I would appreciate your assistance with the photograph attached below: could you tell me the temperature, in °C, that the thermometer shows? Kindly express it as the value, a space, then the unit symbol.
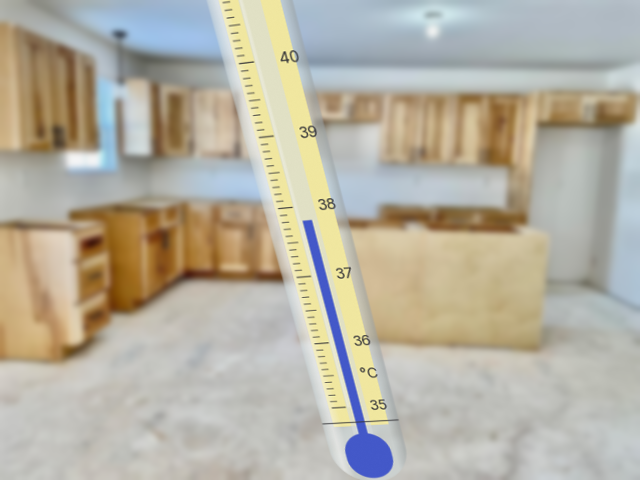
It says 37.8 °C
